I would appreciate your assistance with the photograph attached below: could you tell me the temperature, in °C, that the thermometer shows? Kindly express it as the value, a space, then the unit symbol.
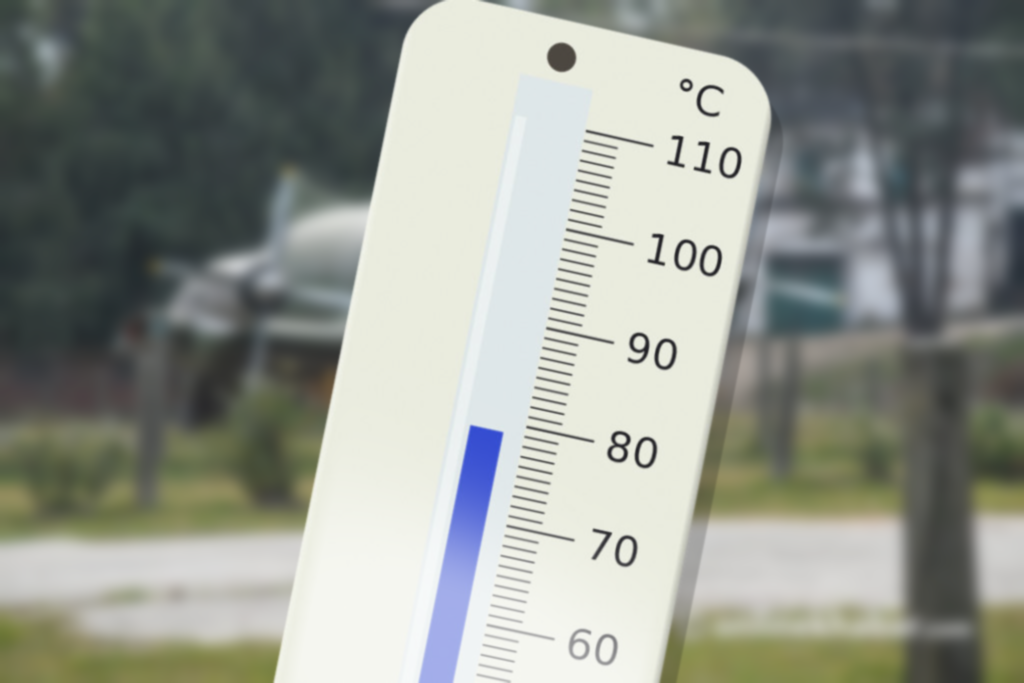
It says 79 °C
